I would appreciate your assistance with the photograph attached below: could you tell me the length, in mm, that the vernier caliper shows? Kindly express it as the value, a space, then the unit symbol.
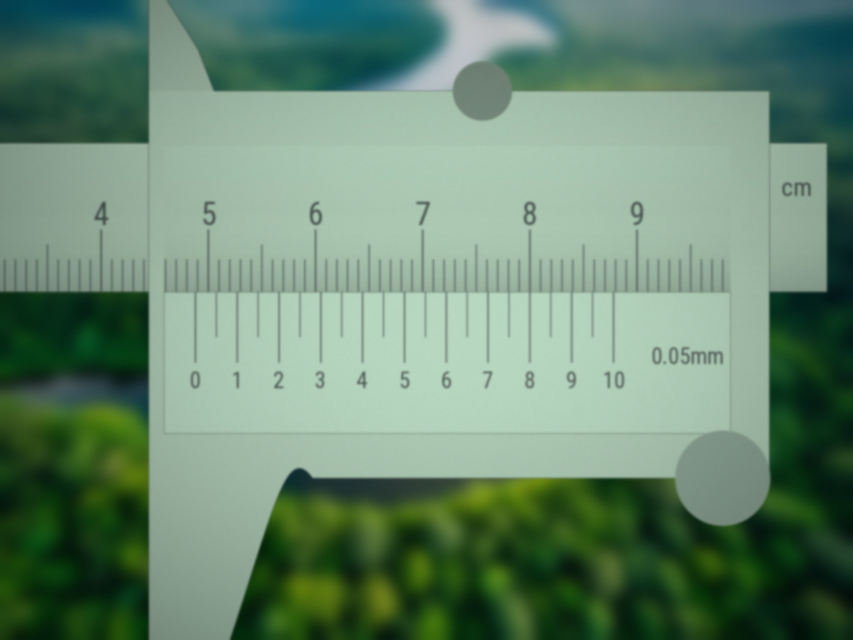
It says 48.8 mm
